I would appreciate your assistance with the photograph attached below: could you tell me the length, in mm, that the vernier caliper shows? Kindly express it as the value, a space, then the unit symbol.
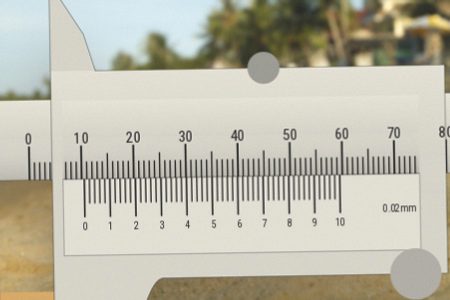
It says 10.5 mm
